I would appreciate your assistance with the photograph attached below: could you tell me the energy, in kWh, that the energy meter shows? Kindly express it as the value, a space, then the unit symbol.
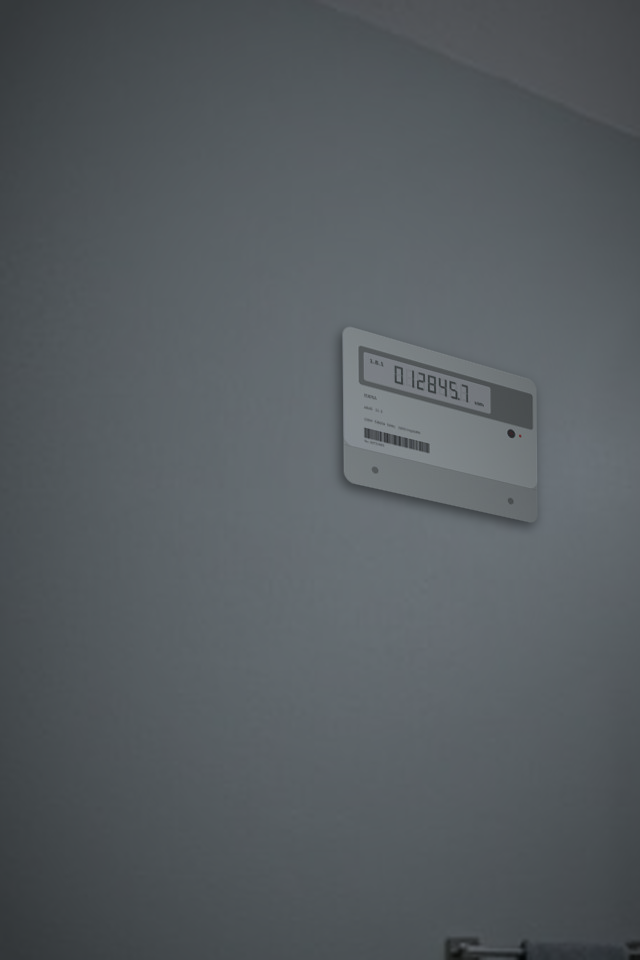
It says 12845.7 kWh
